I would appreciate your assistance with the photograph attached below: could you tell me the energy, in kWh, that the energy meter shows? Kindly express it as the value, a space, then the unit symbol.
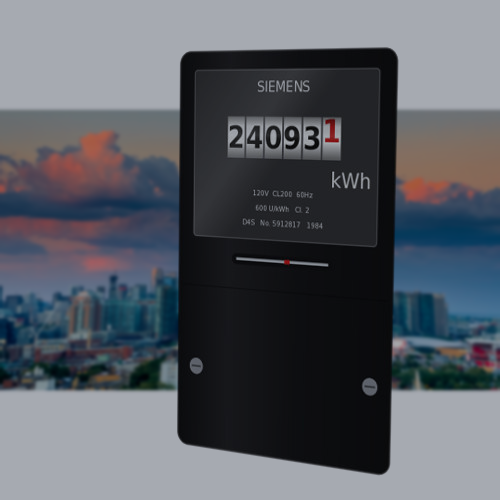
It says 24093.1 kWh
